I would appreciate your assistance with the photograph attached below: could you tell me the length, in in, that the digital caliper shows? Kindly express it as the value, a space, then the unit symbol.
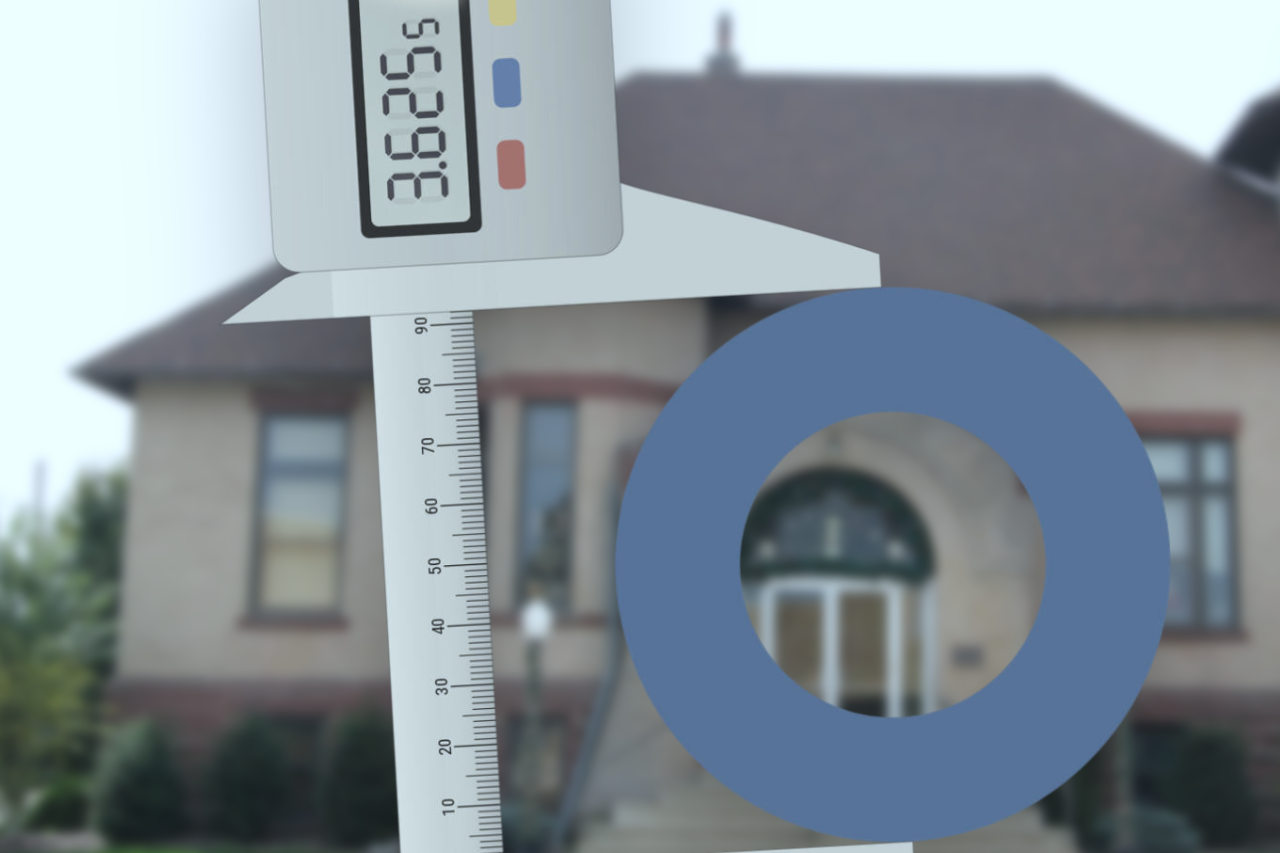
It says 3.6255 in
